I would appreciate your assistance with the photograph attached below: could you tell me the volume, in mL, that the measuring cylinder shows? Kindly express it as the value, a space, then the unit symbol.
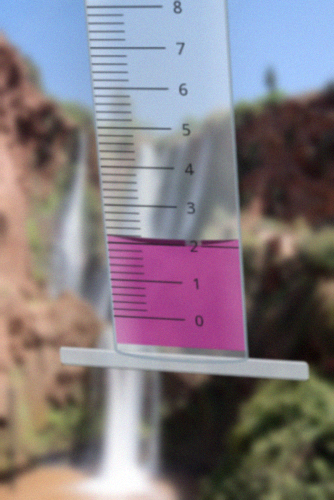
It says 2 mL
